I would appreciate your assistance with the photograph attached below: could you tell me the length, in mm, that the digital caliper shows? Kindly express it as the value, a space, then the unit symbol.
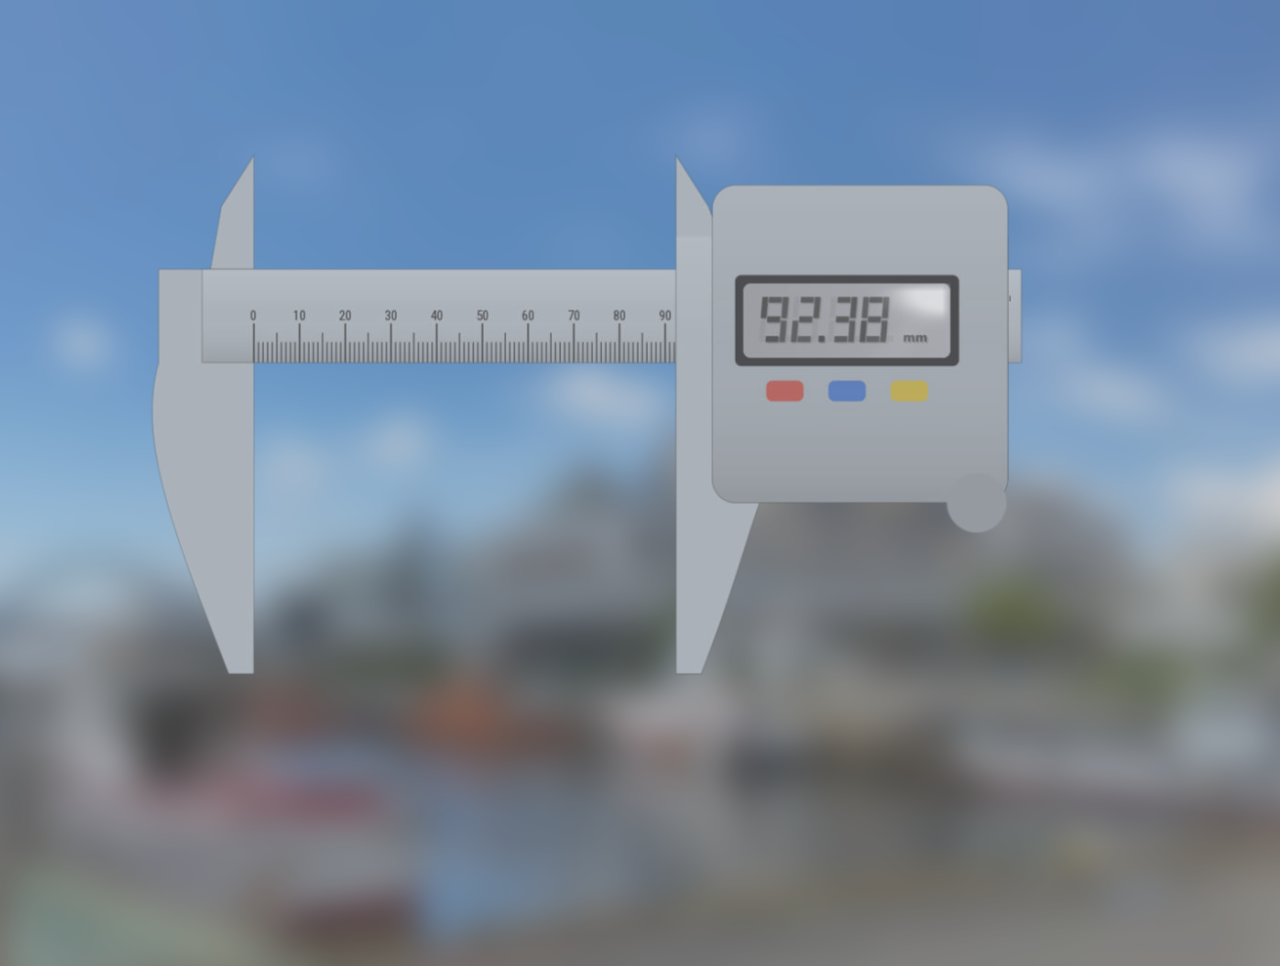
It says 92.38 mm
